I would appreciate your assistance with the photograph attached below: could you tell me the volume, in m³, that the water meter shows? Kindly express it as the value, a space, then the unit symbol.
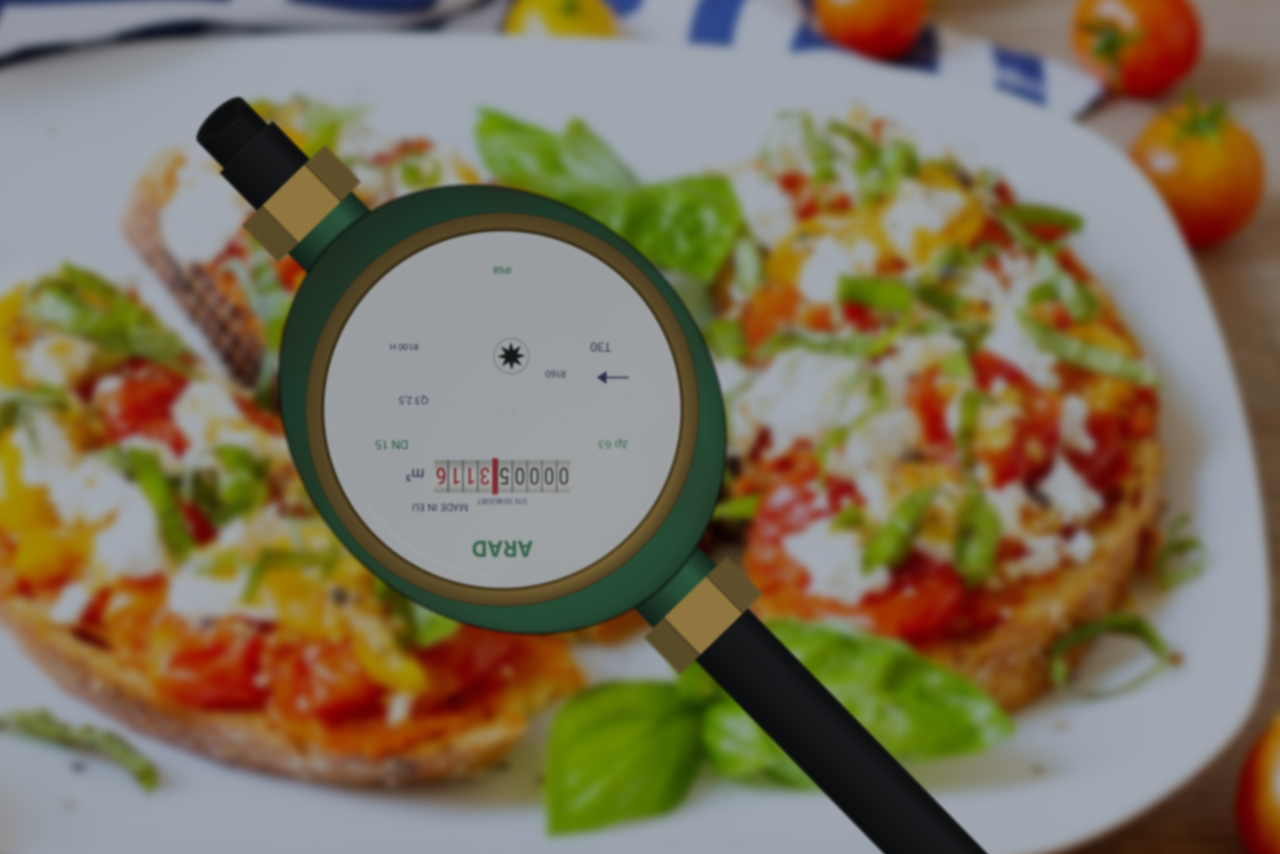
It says 5.3116 m³
